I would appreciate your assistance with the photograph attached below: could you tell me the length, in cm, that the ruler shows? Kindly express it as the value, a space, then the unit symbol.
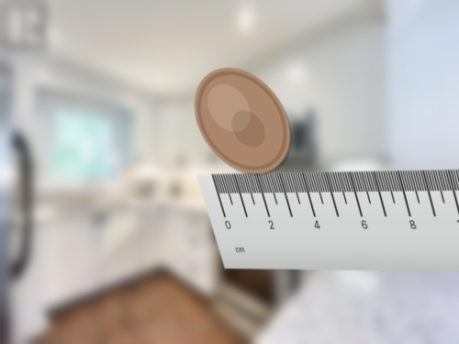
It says 4 cm
